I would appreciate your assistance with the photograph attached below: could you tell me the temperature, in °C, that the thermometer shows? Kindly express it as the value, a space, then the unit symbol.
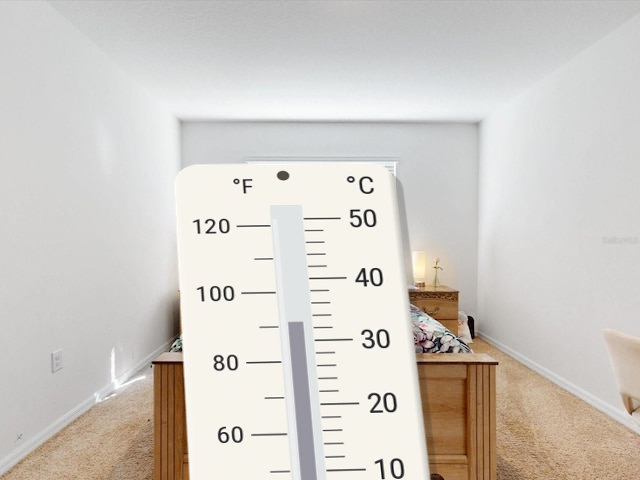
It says 33 °C
